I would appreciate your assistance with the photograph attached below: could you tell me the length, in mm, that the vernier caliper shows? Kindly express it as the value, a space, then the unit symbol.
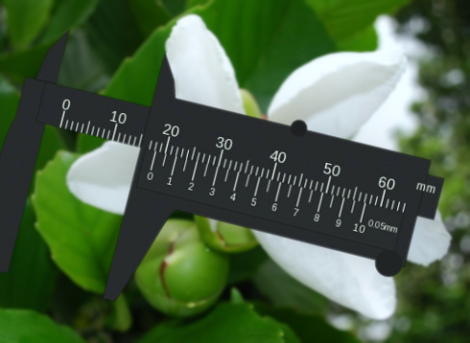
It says 18.2 mm
